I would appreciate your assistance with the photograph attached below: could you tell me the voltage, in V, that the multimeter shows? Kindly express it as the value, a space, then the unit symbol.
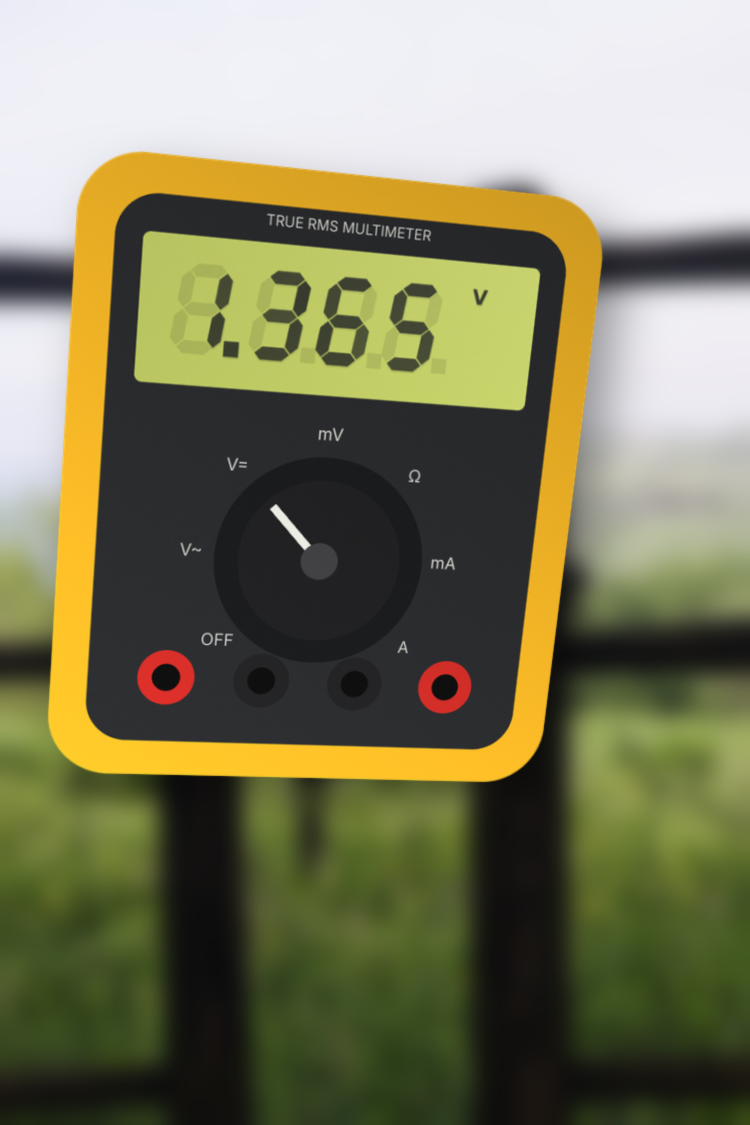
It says 1.365 V
